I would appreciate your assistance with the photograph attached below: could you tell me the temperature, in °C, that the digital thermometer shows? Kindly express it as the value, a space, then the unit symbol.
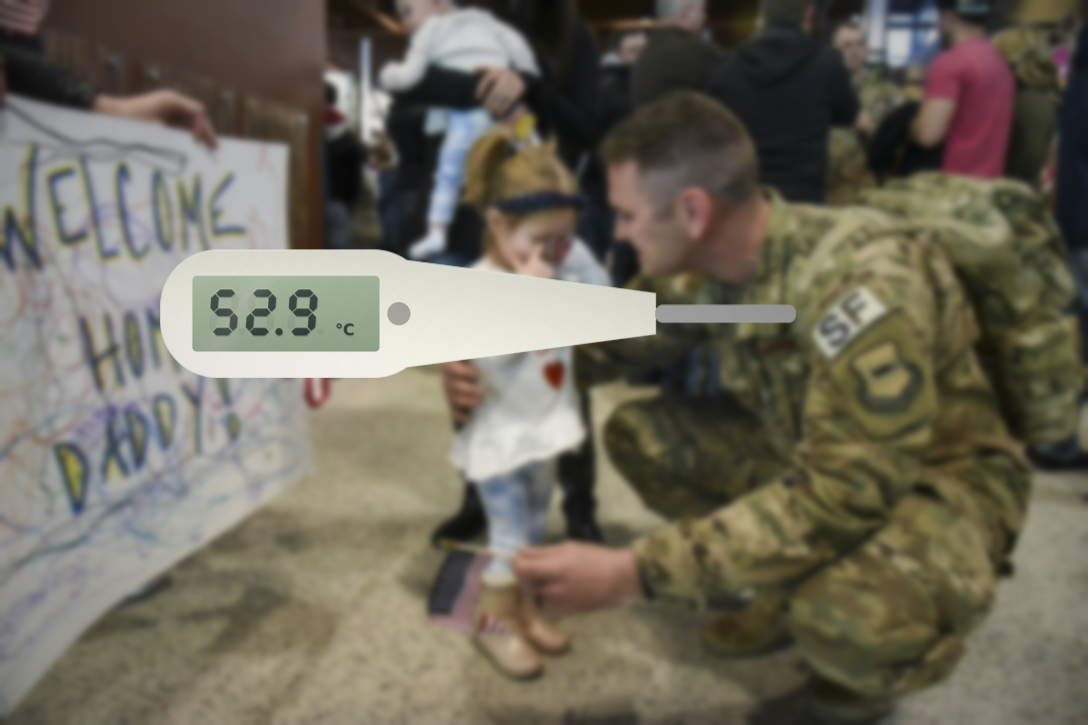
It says 52.9 °C
